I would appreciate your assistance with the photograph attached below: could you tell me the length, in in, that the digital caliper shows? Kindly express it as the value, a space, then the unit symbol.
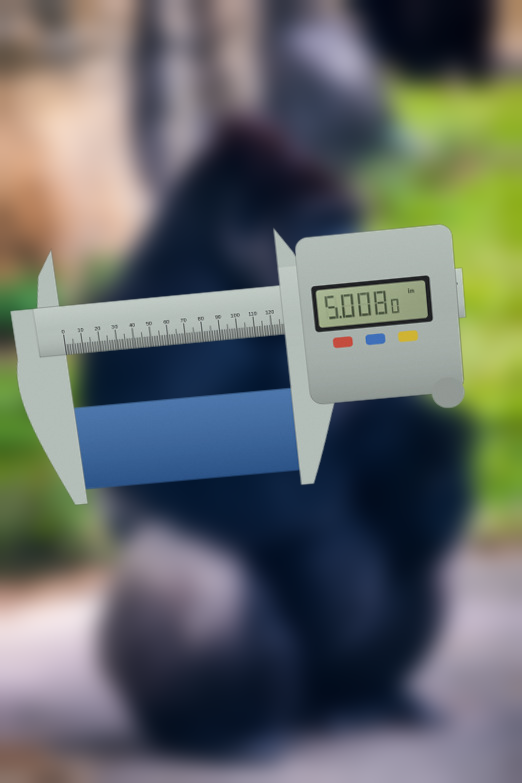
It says 5.0080 in
